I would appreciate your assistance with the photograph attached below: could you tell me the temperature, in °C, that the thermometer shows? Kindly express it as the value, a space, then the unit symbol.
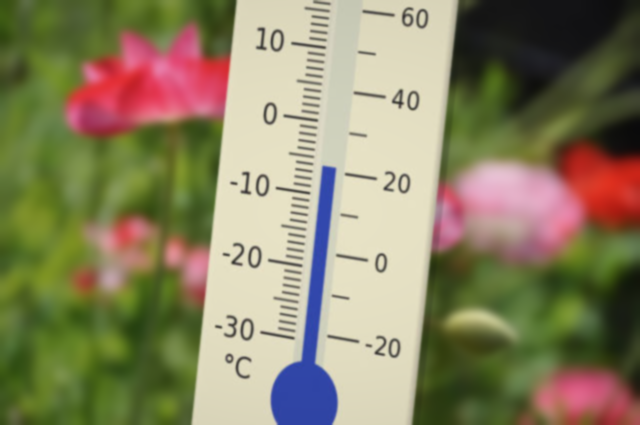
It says -6 °C
